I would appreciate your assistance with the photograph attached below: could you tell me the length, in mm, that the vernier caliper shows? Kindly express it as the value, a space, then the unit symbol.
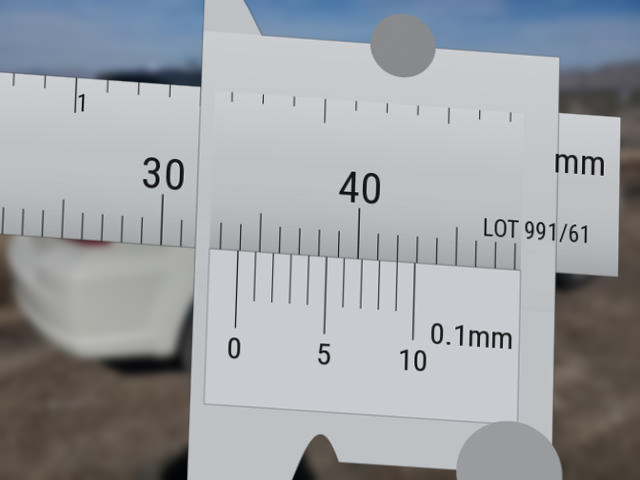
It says 33.9 mm
